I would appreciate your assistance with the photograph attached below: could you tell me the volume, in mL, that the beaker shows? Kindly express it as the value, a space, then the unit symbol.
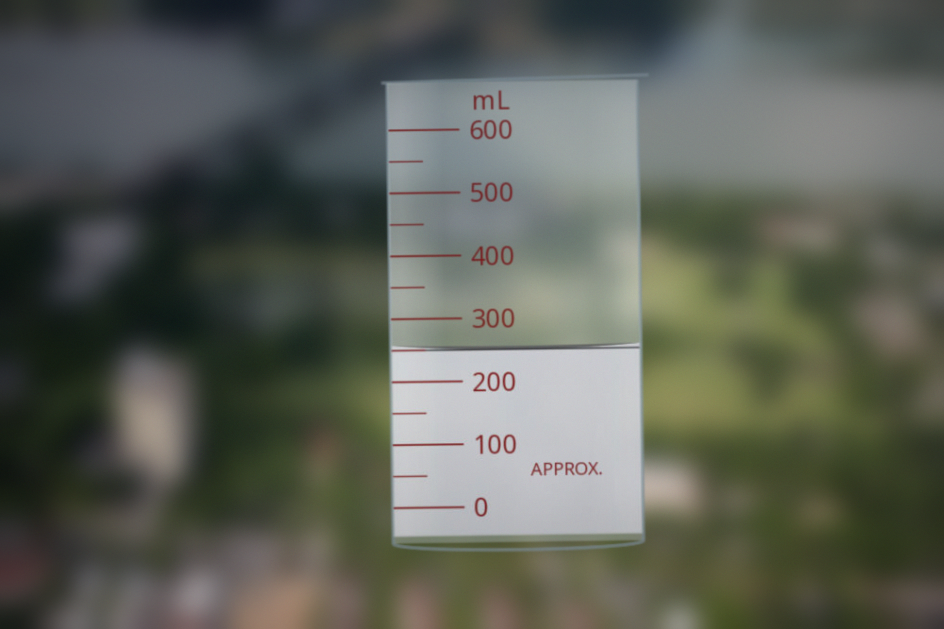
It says 250 mL
